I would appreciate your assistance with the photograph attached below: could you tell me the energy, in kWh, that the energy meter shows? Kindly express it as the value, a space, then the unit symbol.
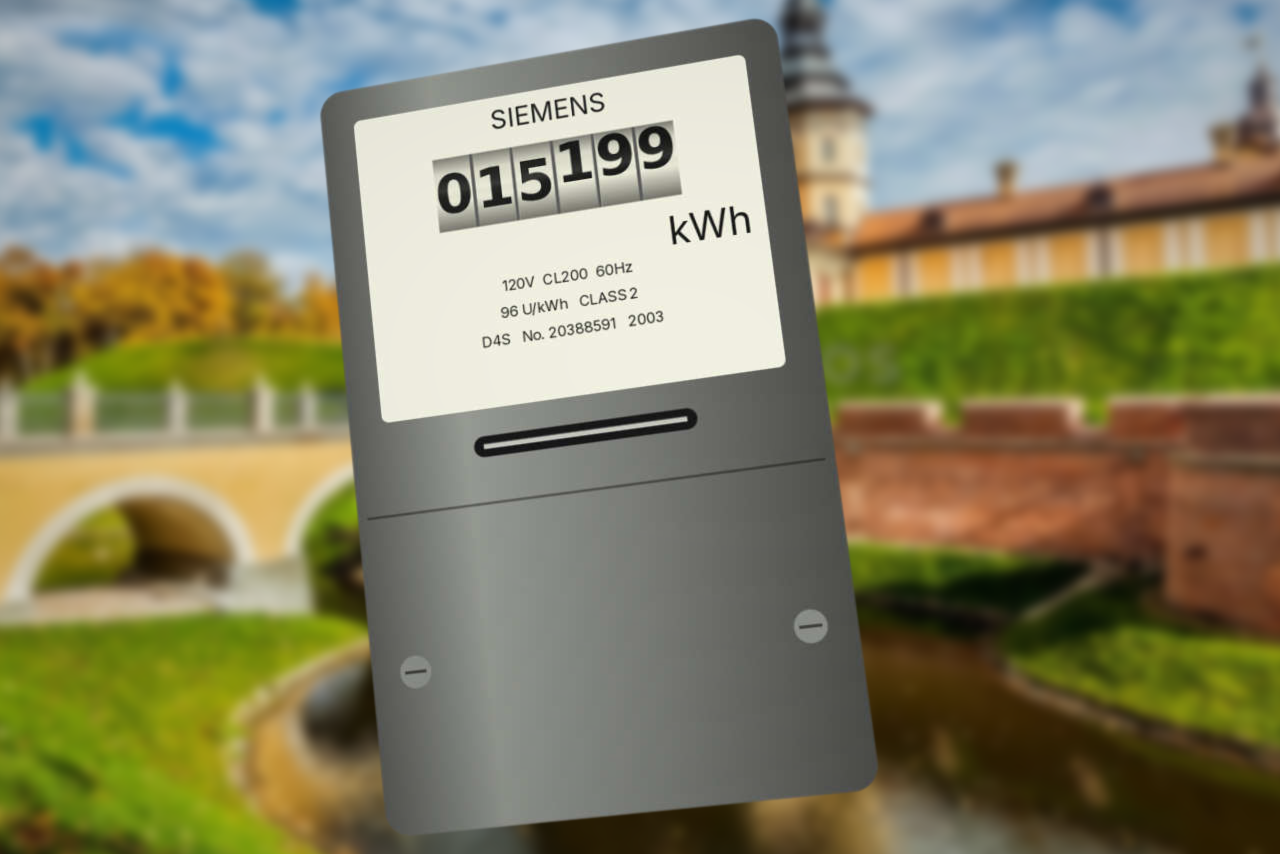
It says 15199 kWh
